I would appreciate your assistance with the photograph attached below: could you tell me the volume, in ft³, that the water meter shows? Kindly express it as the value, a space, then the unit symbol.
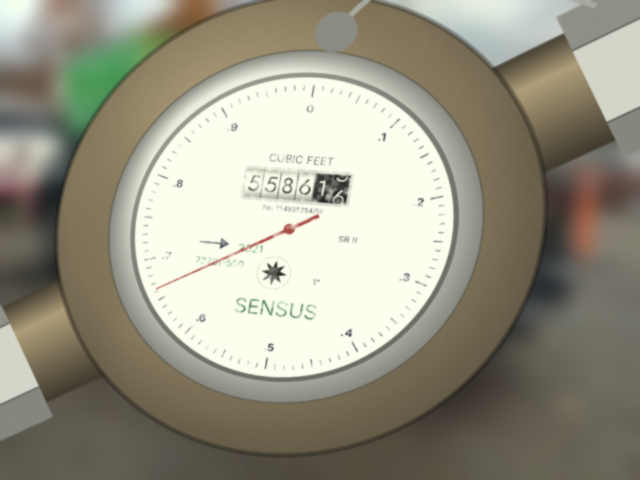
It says 558615.66 ft³
